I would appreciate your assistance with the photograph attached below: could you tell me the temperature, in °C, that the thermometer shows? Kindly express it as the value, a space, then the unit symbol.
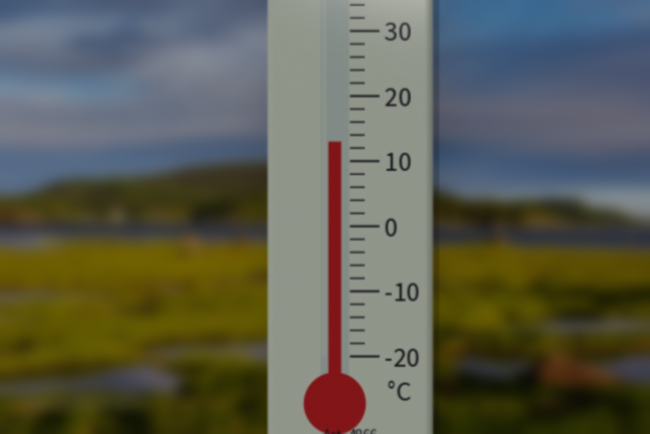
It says 13 °C
